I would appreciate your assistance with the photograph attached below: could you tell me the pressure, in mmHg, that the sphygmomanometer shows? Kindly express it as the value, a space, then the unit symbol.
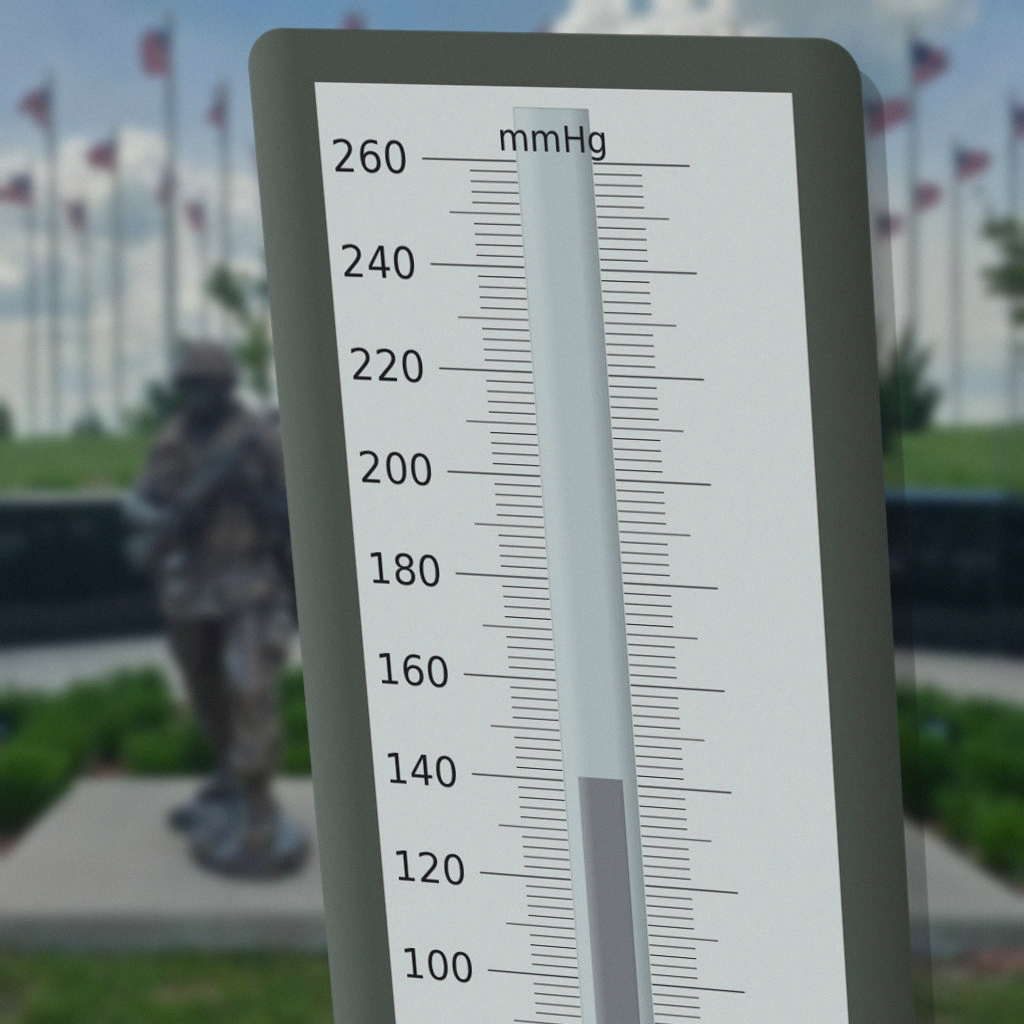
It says 141 mmHg
